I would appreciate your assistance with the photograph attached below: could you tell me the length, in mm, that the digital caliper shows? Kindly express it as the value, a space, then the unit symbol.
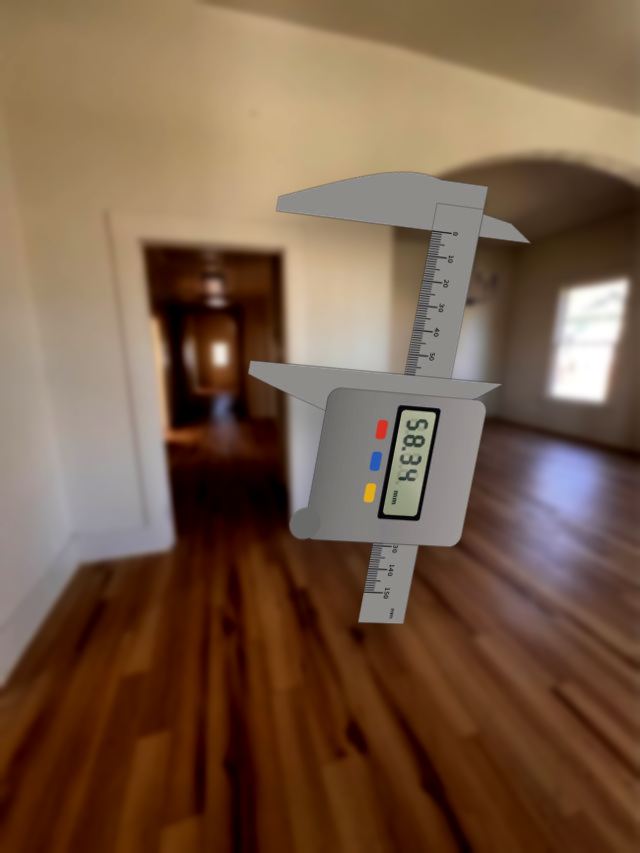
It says 58.34 mm
